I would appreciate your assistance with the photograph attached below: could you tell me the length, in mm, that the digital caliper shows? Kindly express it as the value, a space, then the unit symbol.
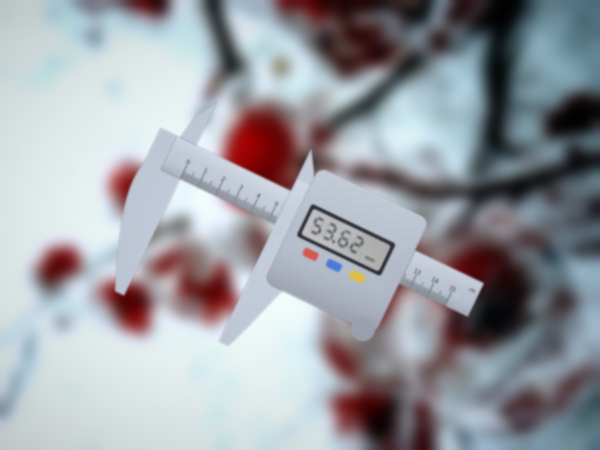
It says 53.62 mm
